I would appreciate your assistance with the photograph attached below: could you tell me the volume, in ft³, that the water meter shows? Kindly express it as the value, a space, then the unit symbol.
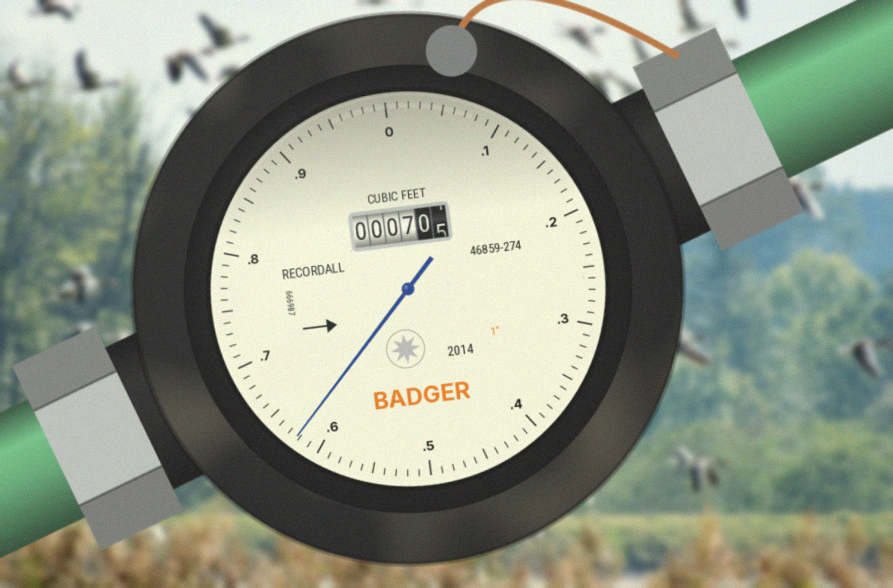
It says 704.62 ft³
